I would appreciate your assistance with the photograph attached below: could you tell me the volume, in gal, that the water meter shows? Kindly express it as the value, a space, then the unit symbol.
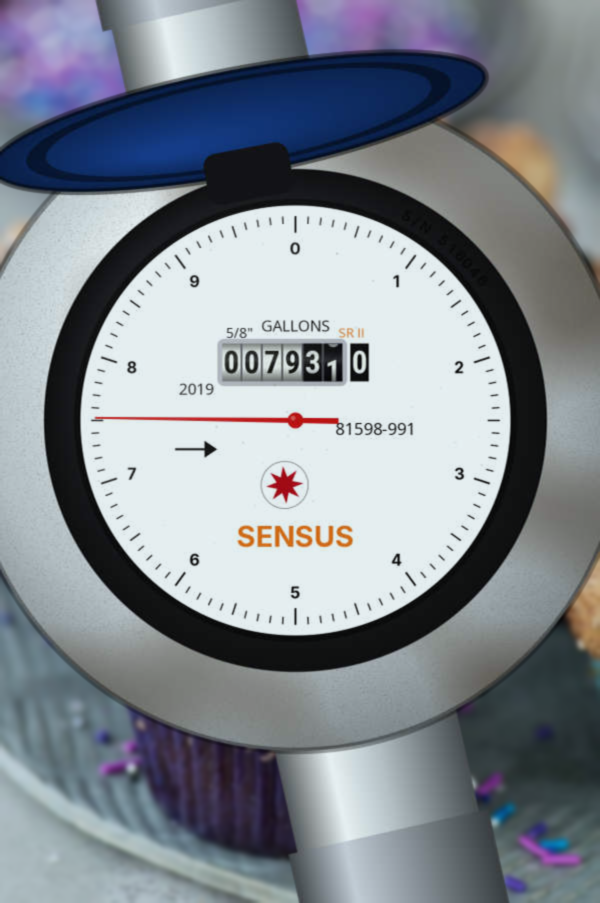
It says 79307.5 gal
